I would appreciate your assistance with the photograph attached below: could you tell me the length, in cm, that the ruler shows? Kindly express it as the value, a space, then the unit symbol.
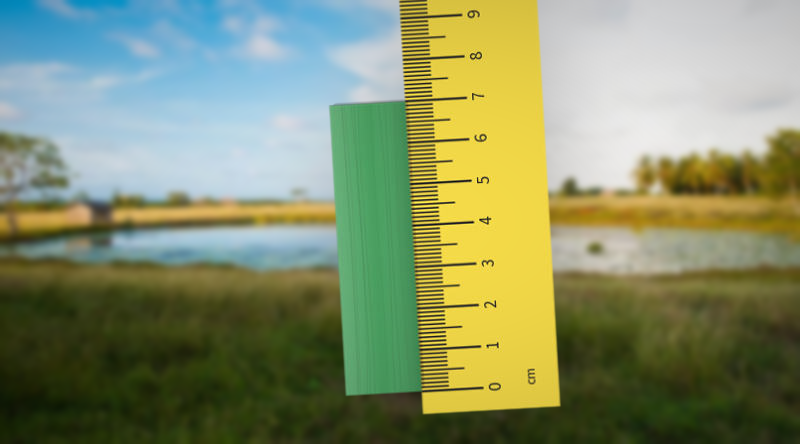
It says 7 cm
